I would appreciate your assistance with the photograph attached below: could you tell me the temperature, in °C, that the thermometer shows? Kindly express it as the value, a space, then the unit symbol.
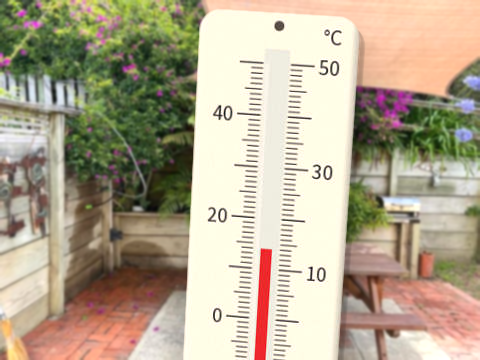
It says 14 °C
